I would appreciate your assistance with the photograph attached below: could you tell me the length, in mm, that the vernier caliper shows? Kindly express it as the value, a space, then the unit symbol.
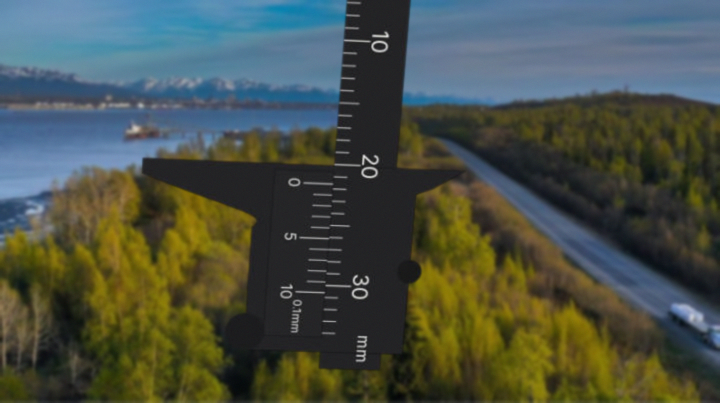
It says 21.6 mm
